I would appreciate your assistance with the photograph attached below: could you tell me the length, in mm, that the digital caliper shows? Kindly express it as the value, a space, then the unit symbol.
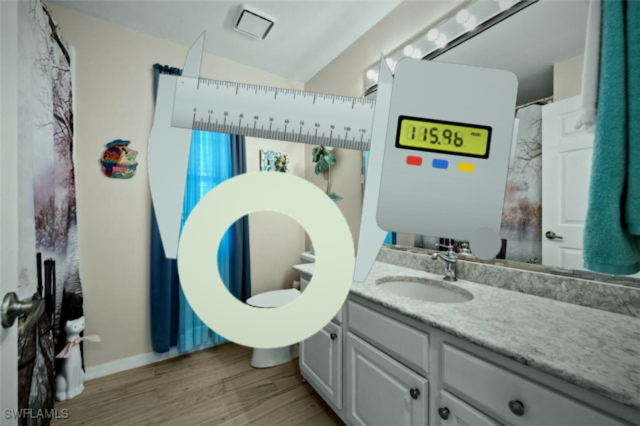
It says 115.96 mm
